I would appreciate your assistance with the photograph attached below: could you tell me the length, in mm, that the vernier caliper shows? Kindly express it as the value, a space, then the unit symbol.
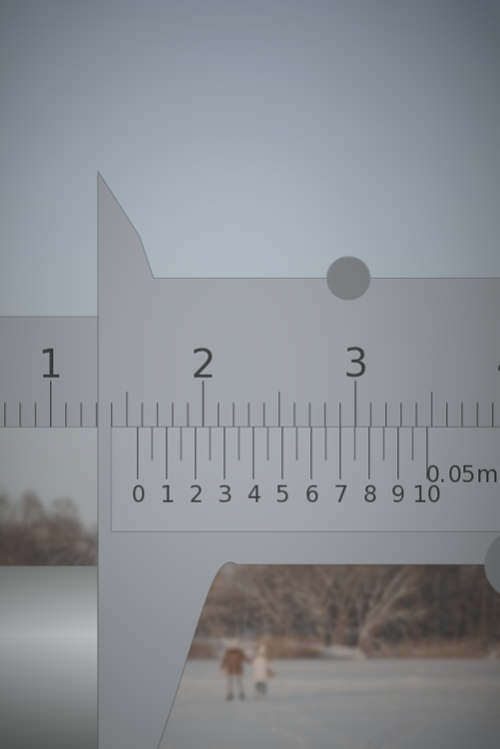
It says 15.7 mm
